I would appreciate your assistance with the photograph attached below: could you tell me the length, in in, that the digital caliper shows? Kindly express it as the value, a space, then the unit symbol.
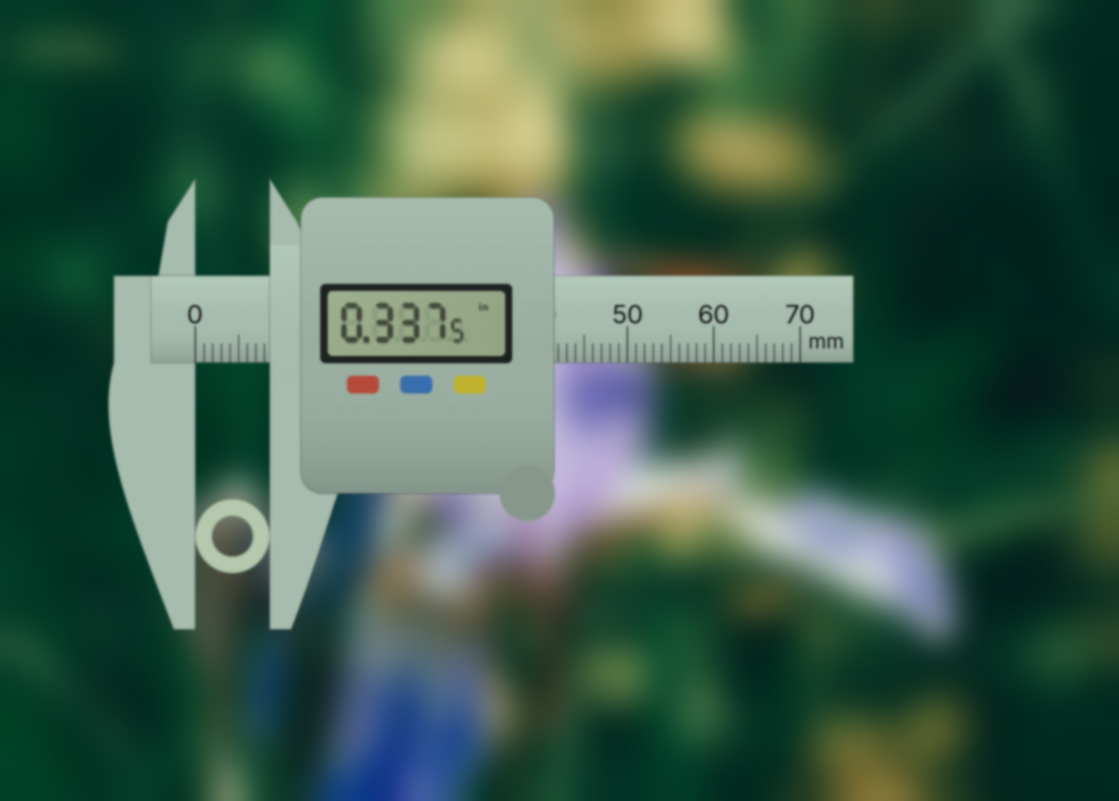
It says 0.3375 in
